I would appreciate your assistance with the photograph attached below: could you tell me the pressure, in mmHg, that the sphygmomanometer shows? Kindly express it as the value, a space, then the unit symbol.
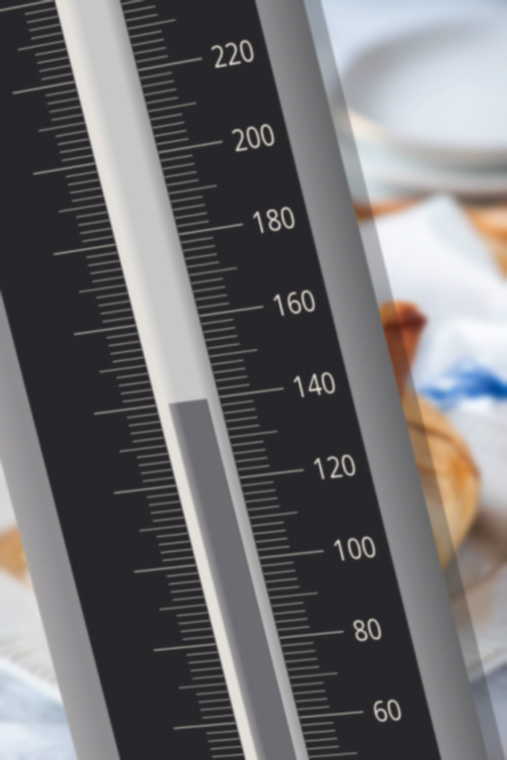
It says 140 mmHg
